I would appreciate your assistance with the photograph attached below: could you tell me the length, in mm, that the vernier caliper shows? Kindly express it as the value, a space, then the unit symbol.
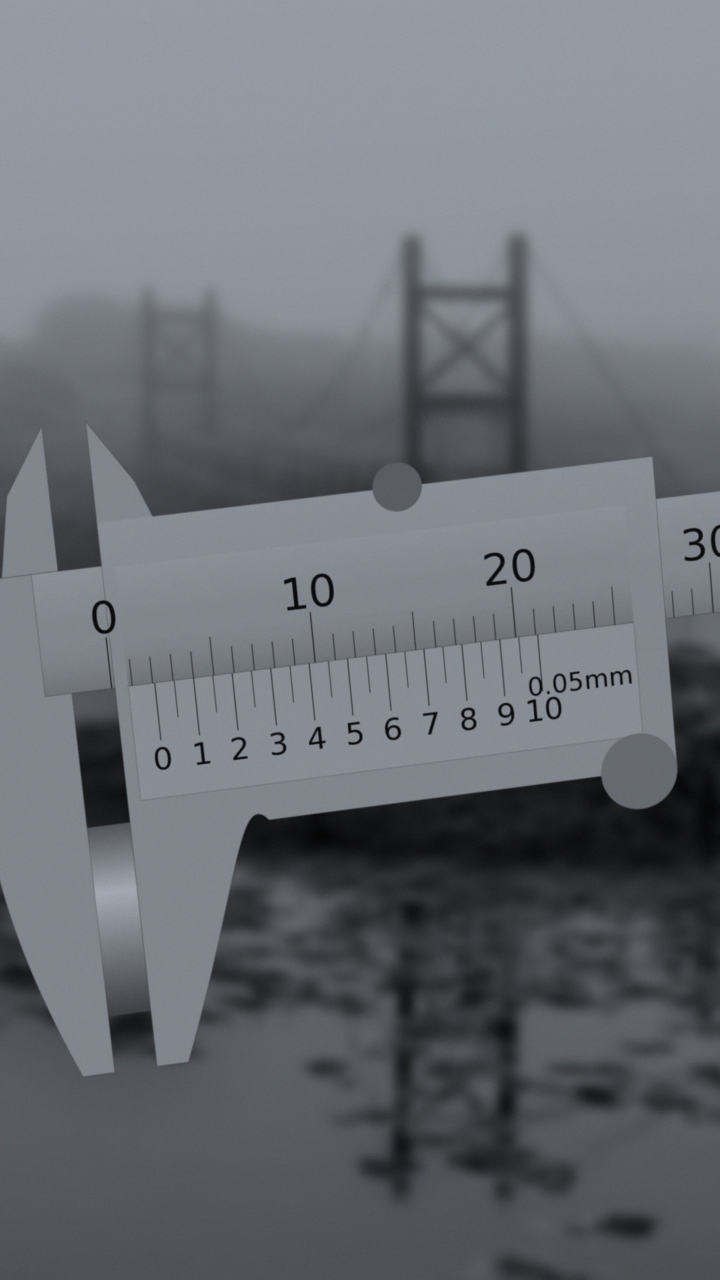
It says 2.1 mm
